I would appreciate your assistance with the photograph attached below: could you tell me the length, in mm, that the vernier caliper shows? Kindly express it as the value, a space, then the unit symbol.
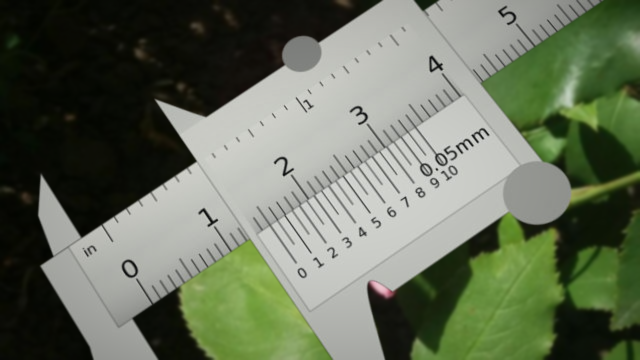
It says 15.0 mm
